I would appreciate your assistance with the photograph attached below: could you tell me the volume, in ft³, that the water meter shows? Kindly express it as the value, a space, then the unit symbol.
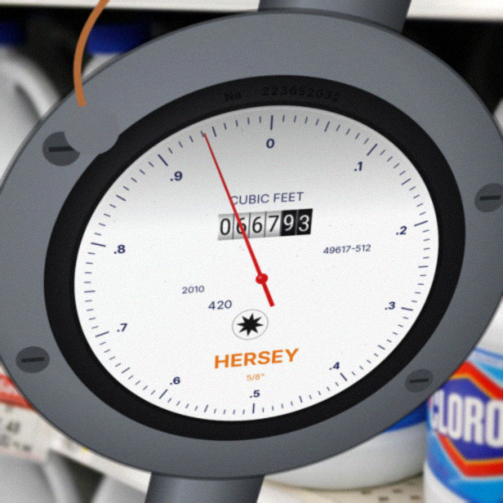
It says 66792.94 ft³
